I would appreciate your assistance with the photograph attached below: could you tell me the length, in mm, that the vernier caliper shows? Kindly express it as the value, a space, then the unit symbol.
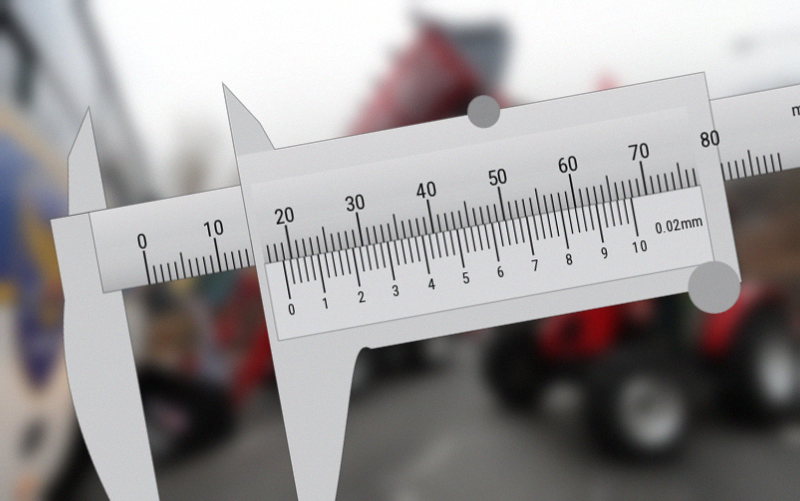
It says 18.8 mm
